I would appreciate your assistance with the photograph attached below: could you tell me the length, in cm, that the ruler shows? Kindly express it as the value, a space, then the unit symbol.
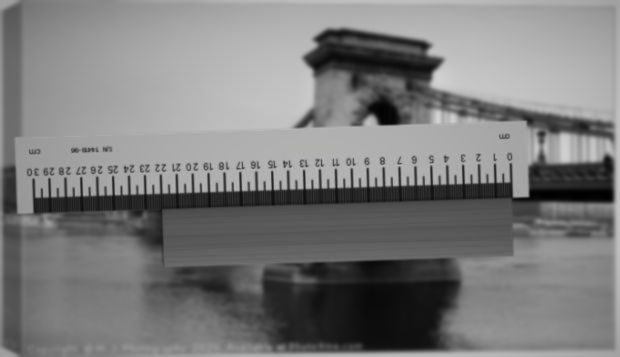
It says 22 cm
